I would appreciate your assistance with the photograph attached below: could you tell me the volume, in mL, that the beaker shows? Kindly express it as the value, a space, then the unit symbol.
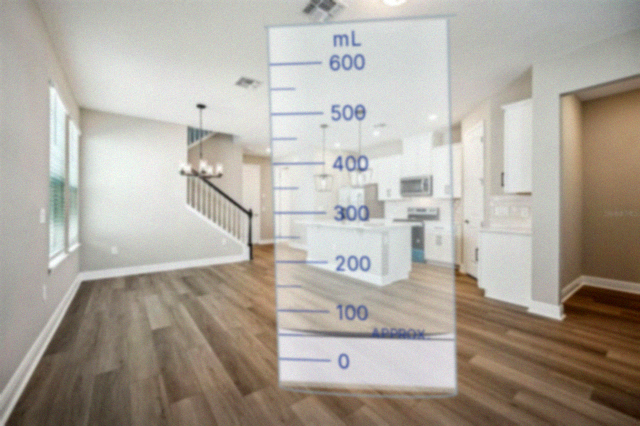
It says 50 mL
